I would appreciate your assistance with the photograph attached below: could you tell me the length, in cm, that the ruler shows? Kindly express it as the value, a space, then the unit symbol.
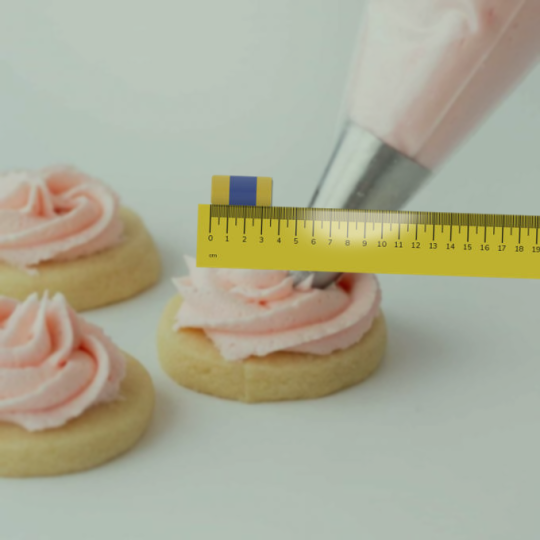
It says 3.5 cm
